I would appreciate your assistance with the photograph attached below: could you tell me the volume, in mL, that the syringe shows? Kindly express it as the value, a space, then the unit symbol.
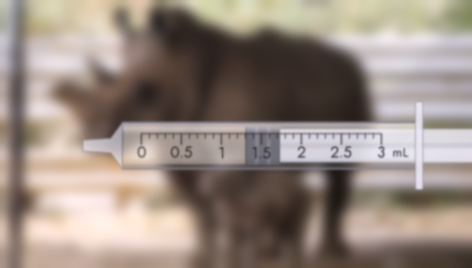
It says 1.3 mL
